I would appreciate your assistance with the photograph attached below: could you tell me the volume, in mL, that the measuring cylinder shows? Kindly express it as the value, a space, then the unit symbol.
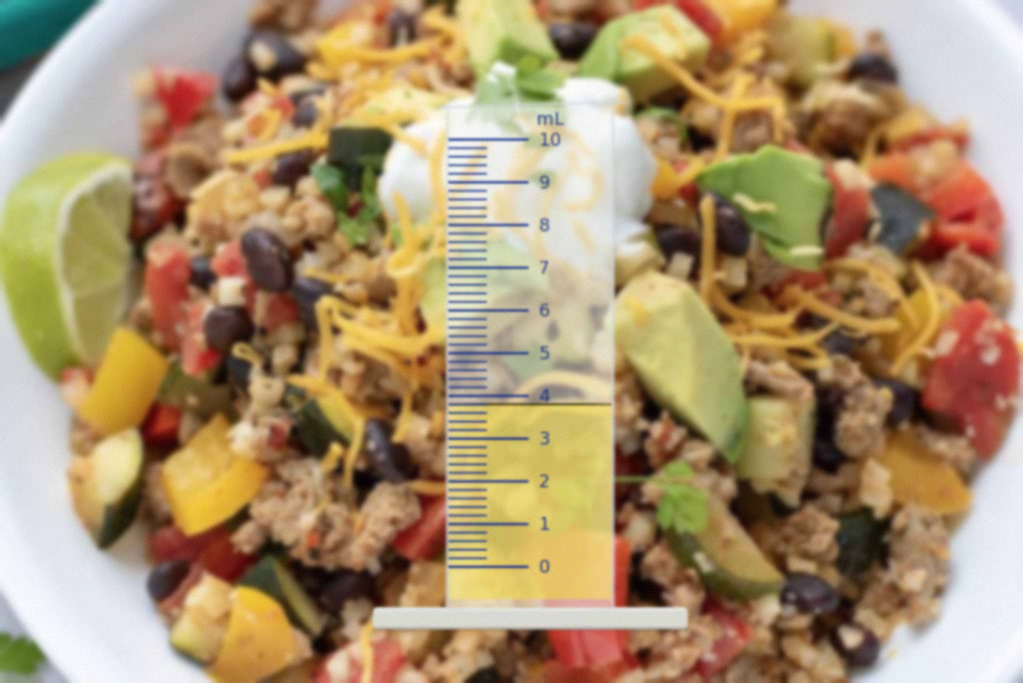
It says 3.8 mL
